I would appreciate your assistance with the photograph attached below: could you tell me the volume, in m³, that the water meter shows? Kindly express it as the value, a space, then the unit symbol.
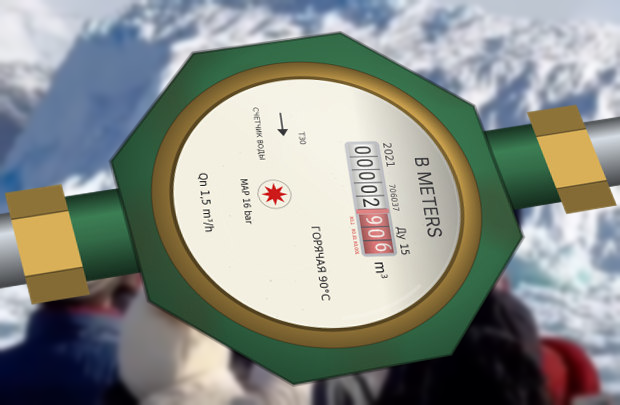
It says 2.906 m³
